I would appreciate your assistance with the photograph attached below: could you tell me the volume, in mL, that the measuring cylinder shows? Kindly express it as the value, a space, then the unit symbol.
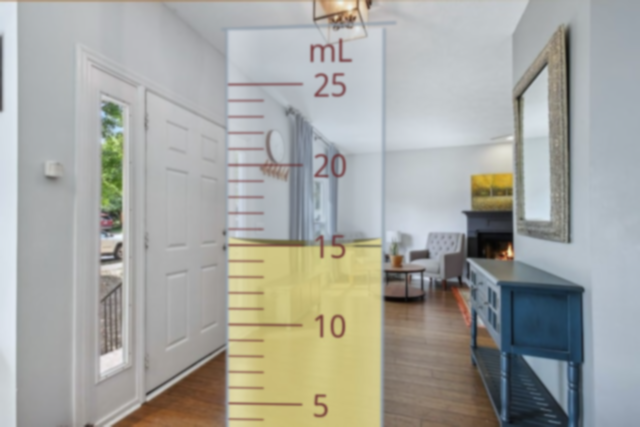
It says 15 mL
